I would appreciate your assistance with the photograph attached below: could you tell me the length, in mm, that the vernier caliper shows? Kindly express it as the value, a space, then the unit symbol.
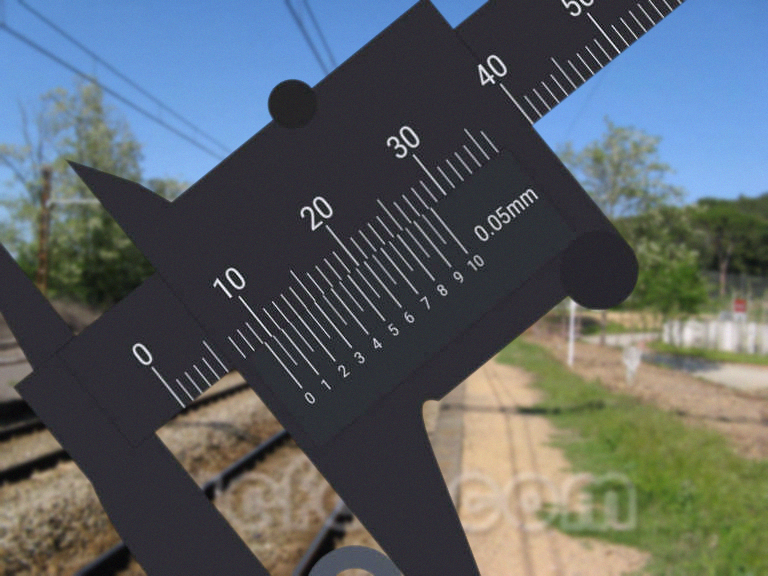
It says 9.2 mm
